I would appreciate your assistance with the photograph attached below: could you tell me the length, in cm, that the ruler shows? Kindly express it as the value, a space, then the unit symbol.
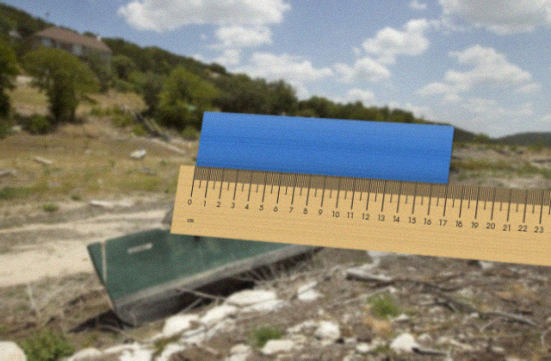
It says 17 cm
